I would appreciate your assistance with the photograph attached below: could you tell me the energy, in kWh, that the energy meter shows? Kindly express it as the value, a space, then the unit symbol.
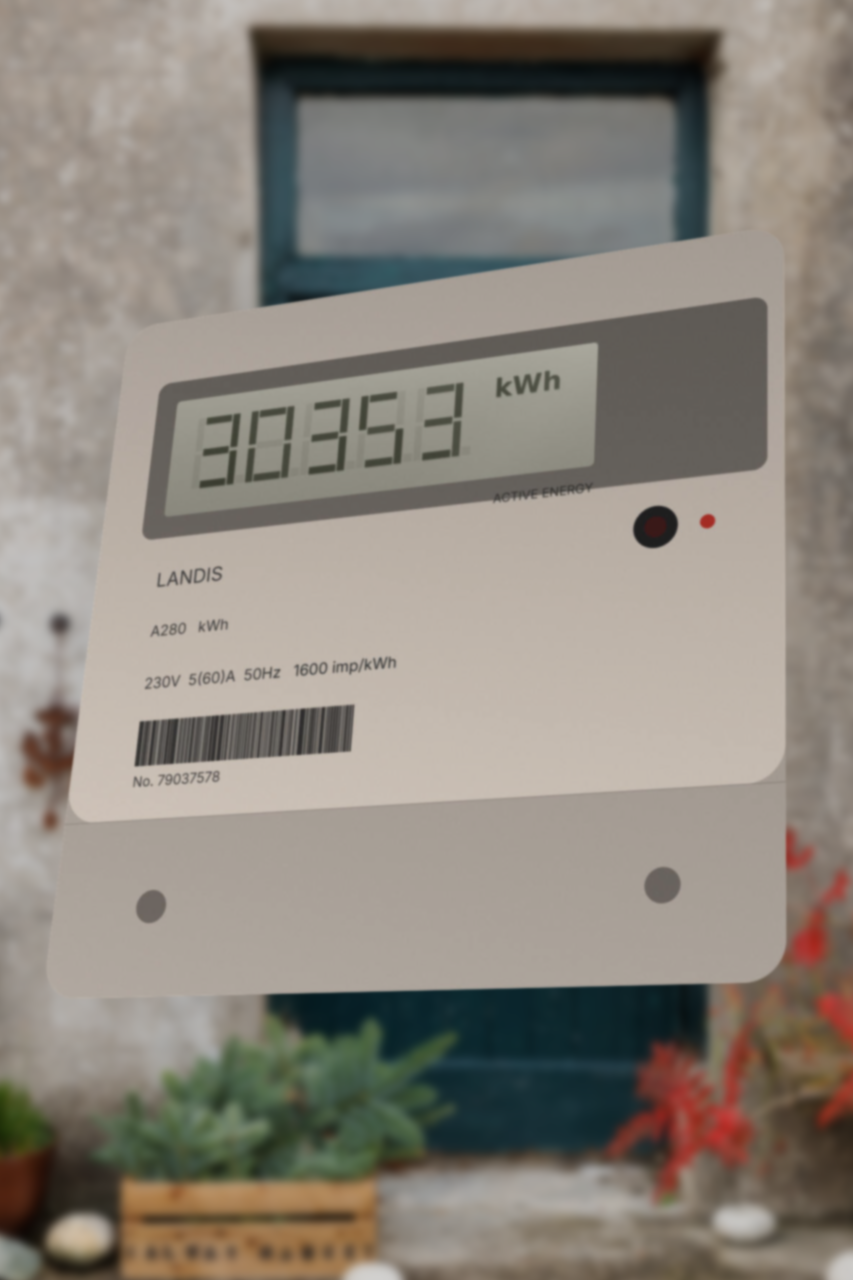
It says 30353 kWh
